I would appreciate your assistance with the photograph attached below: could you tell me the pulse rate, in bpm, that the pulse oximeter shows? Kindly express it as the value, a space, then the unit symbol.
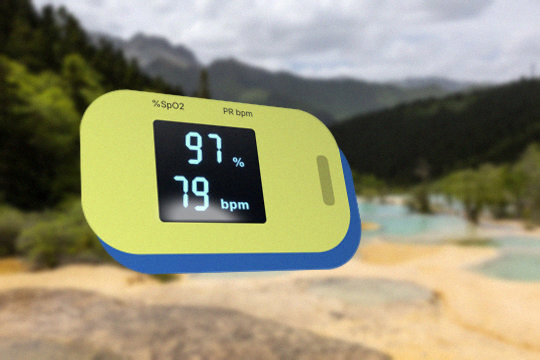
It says 79 bpm
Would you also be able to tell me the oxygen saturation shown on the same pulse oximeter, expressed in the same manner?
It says 97 %
